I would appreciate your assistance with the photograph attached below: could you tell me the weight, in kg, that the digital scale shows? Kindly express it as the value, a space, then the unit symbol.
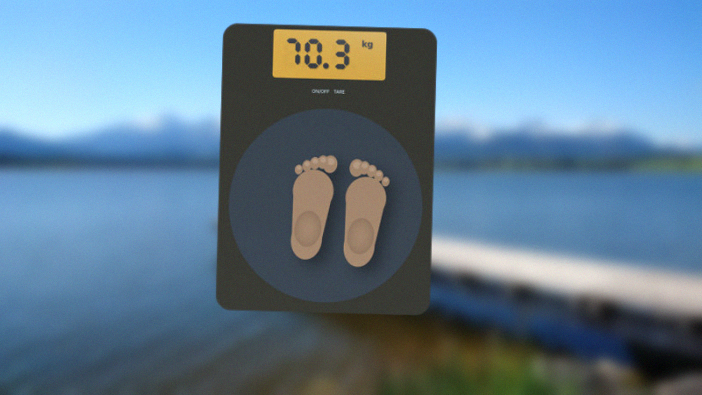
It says 70.3 kg
